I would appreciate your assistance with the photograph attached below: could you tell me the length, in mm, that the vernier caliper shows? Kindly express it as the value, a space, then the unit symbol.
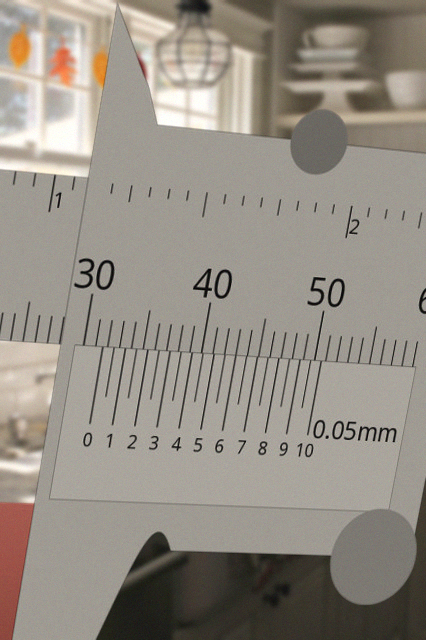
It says 31.6 mm
